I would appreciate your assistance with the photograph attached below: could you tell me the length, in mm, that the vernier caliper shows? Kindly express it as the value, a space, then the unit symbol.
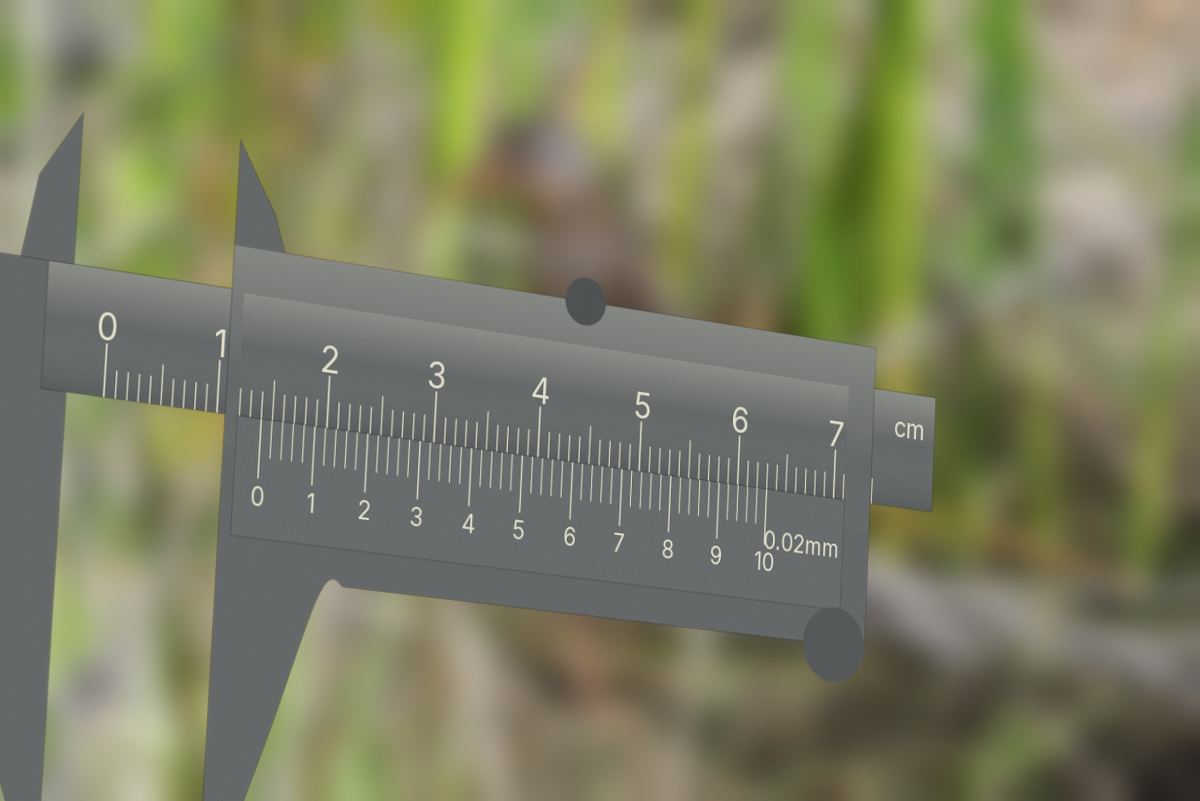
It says 14.0 mm
